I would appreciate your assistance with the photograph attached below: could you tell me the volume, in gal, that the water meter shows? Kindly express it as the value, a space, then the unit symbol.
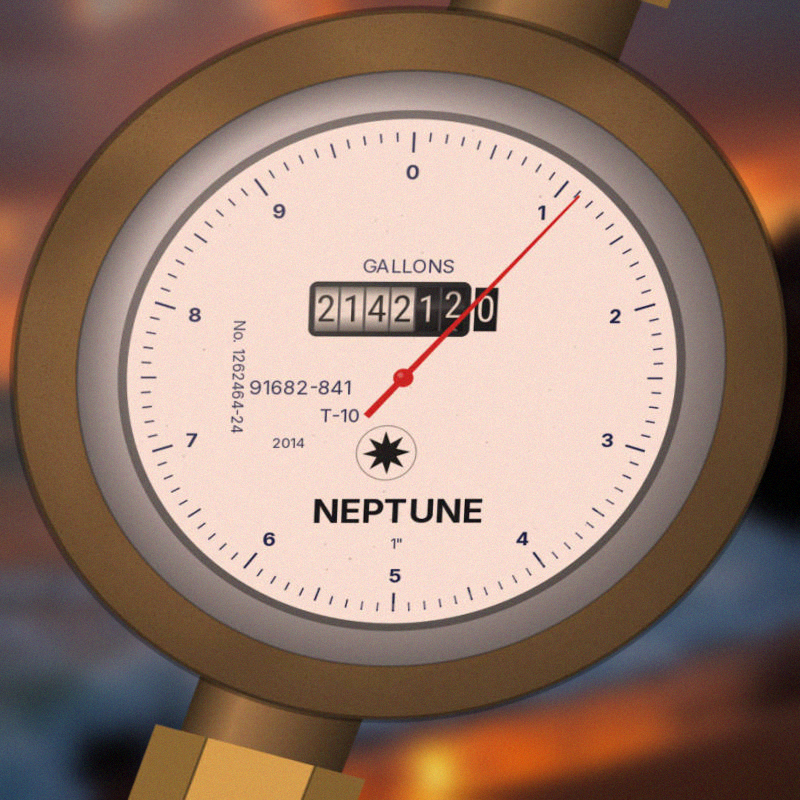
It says 2142121.1 gal
